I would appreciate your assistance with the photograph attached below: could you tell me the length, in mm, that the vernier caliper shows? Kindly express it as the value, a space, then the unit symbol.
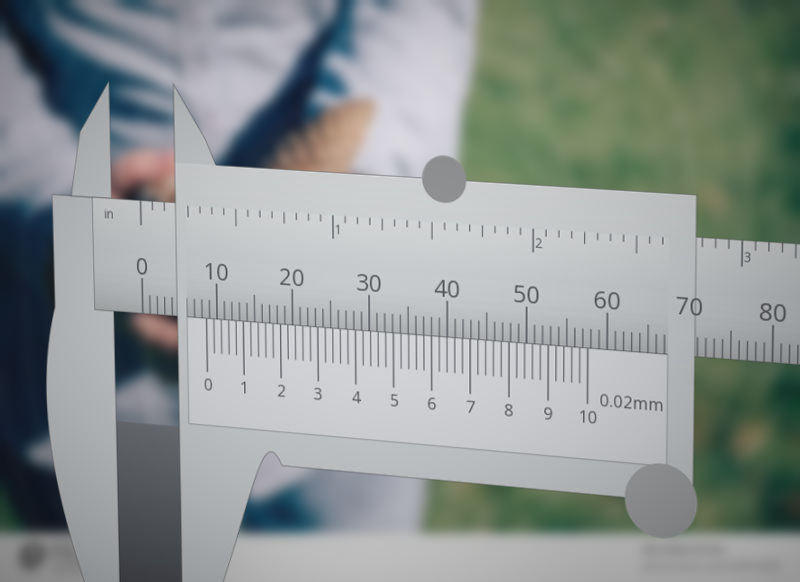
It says 8.6 mm
